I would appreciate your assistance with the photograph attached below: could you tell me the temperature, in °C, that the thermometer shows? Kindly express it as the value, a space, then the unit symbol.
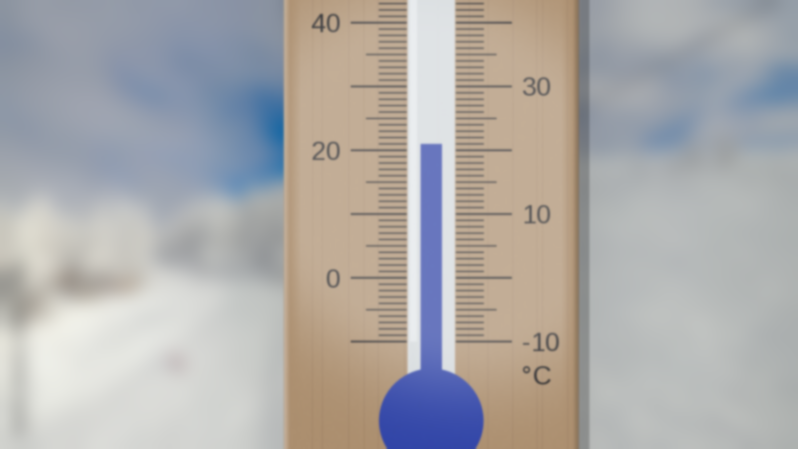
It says 21 °C
